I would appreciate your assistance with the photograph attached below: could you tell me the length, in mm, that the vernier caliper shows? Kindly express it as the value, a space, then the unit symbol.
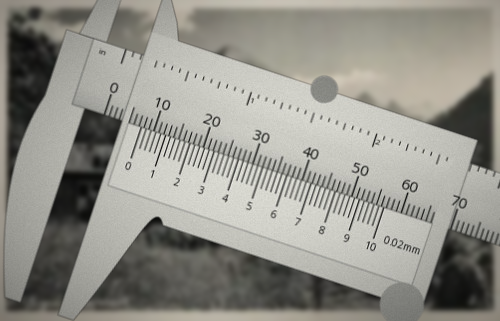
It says 7.5 mm
